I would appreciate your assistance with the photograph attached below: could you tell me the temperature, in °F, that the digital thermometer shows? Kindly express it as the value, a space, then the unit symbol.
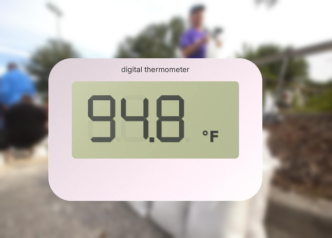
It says 94.8 °F
